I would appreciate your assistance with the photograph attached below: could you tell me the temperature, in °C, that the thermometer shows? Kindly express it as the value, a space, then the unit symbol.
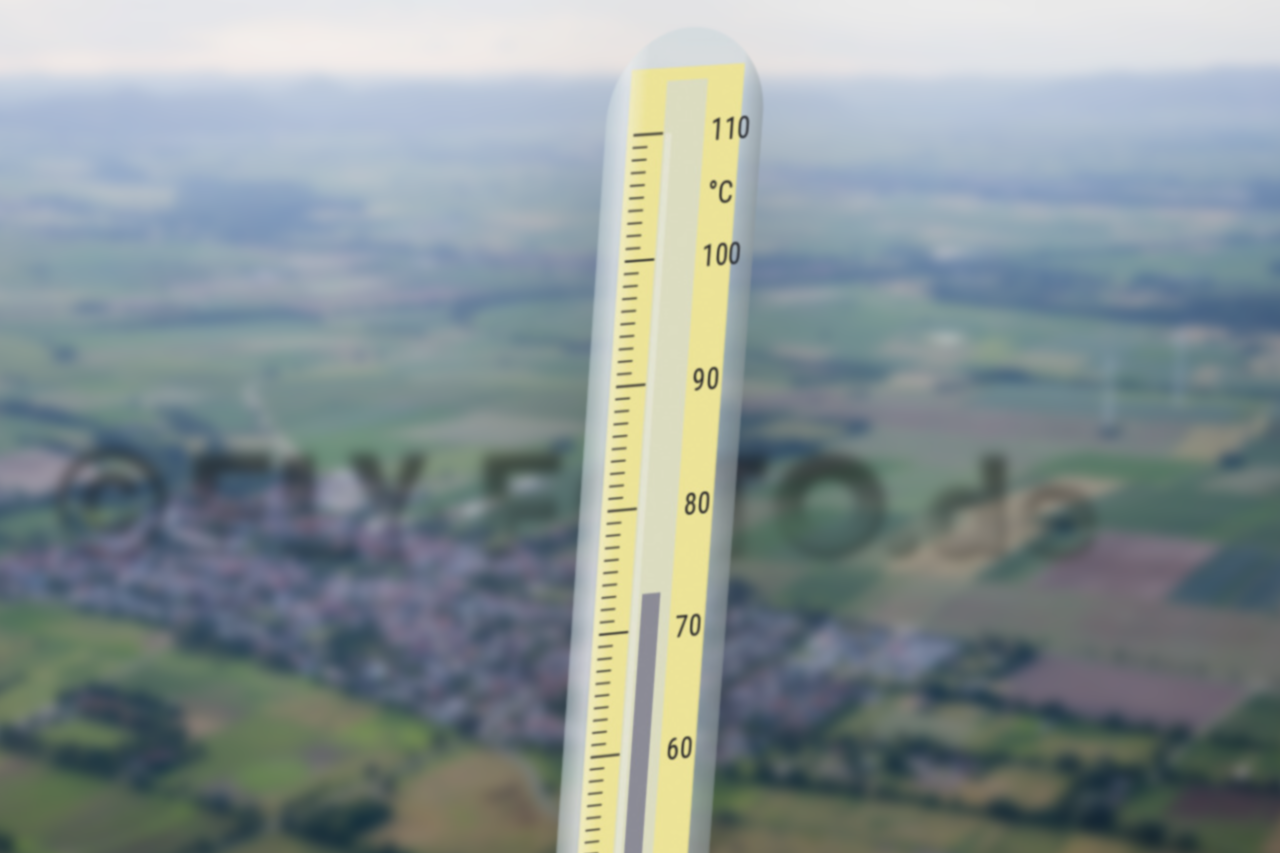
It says 73 °C
